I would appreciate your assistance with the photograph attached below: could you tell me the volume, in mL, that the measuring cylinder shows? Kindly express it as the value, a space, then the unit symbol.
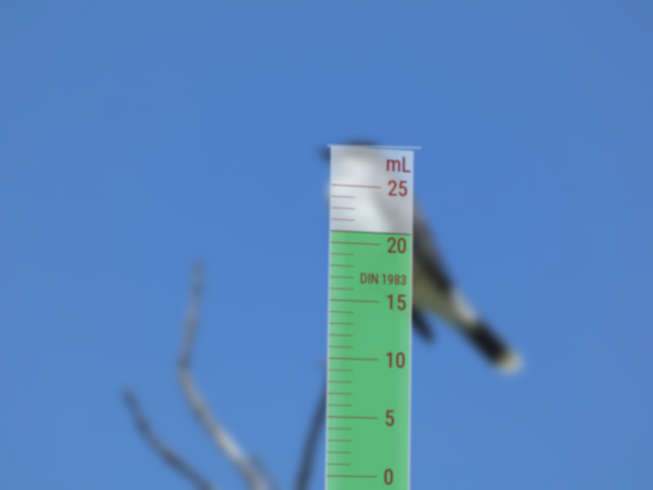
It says 21 mL
